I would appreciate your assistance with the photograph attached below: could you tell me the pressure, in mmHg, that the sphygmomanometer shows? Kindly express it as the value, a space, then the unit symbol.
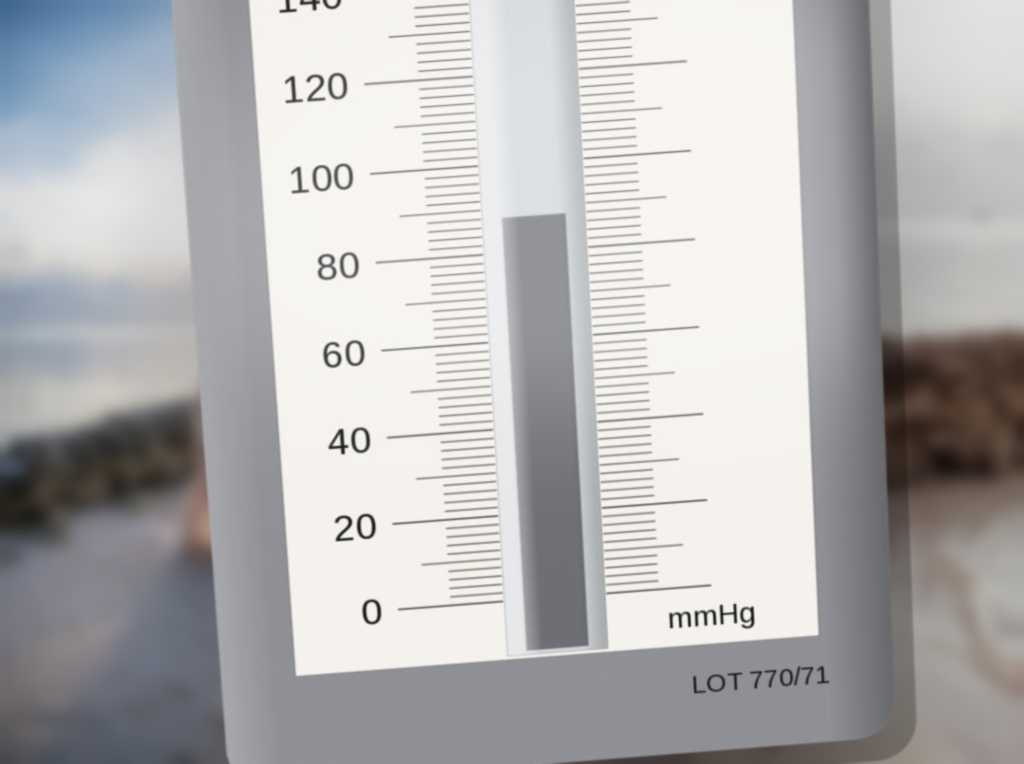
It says 88 mmHg
